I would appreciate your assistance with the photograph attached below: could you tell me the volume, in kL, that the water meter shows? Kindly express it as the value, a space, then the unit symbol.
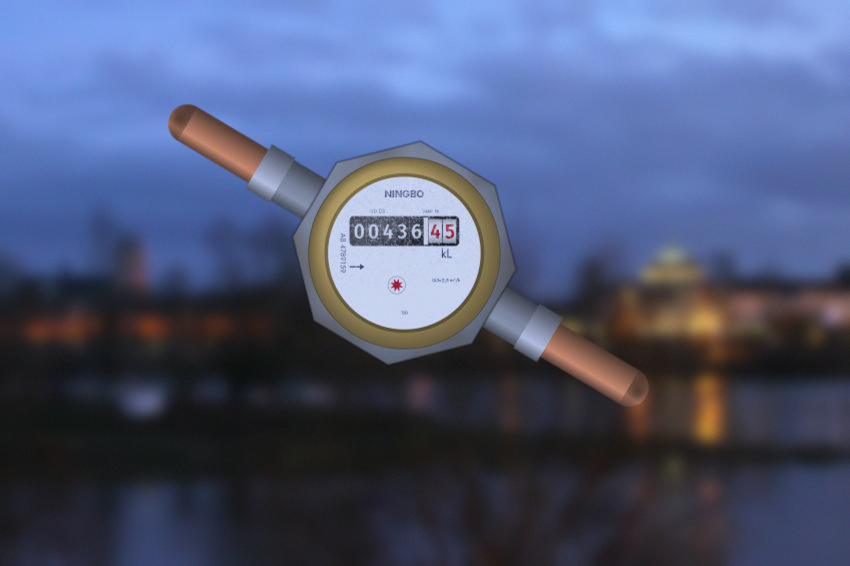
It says 436.45 kL
